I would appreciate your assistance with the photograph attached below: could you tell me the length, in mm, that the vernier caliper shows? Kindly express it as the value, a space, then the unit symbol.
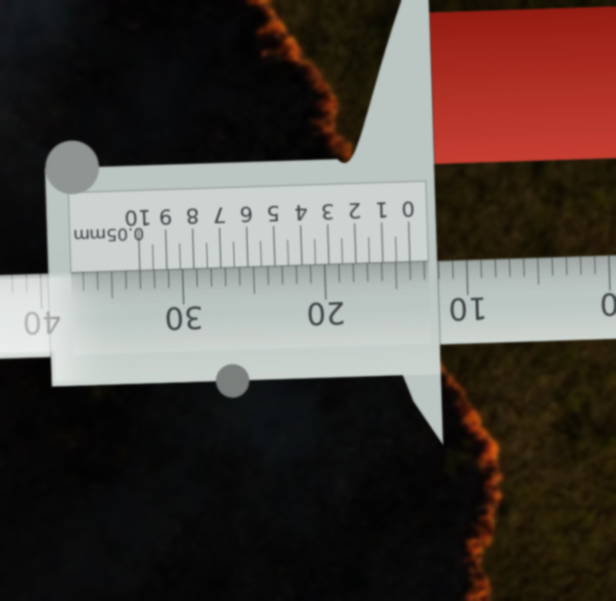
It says 14.0 mm
